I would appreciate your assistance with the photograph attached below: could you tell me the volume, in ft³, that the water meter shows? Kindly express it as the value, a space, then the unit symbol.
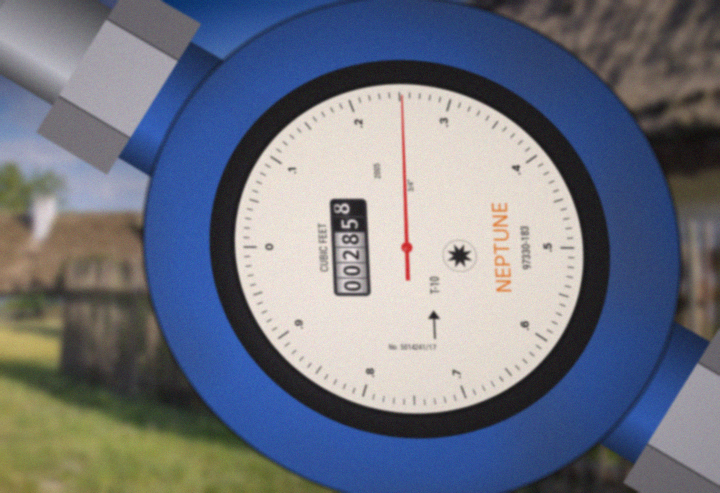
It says 2858.25 ft³
